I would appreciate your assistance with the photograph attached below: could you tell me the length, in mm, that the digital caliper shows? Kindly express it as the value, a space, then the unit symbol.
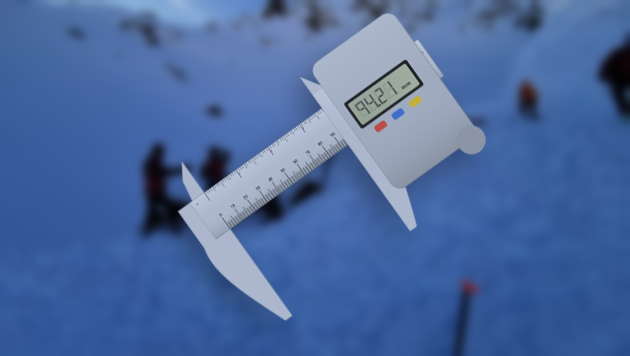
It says 94.21 mm
